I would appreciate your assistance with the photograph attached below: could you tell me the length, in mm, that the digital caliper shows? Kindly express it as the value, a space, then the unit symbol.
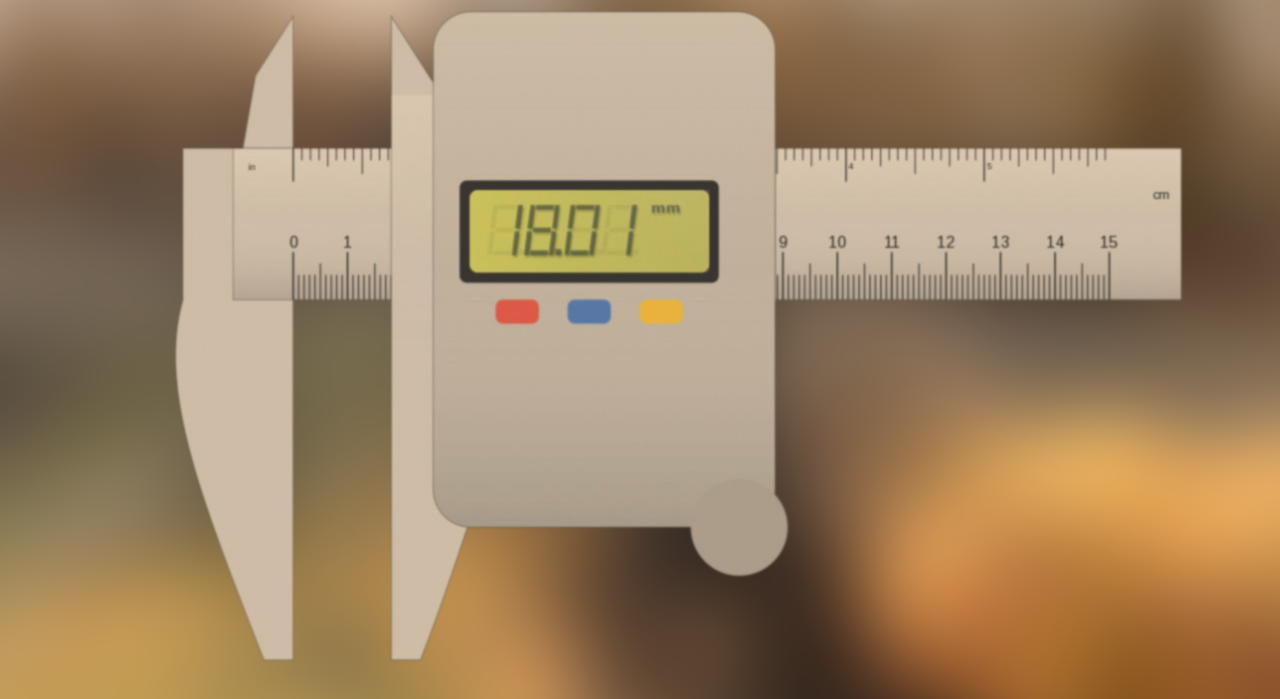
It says 18.01 mm
